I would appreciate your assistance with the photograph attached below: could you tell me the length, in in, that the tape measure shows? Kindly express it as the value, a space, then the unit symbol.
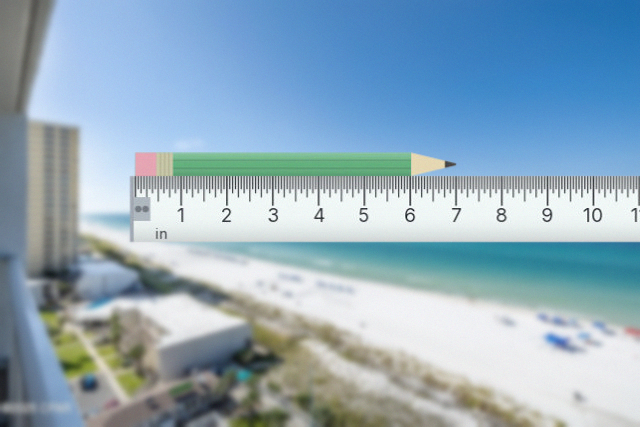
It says 7 in
